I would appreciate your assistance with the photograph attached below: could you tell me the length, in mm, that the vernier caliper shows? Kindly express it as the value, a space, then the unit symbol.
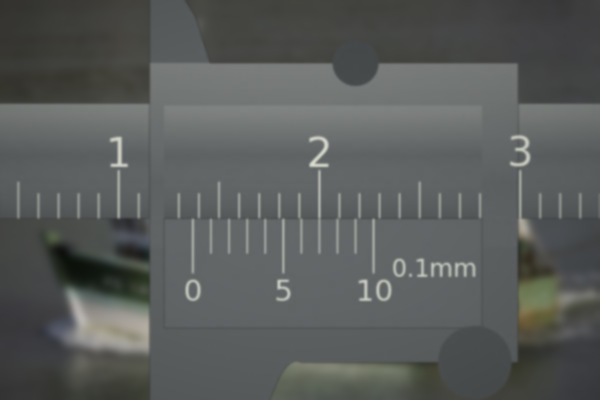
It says 13.7 mm
